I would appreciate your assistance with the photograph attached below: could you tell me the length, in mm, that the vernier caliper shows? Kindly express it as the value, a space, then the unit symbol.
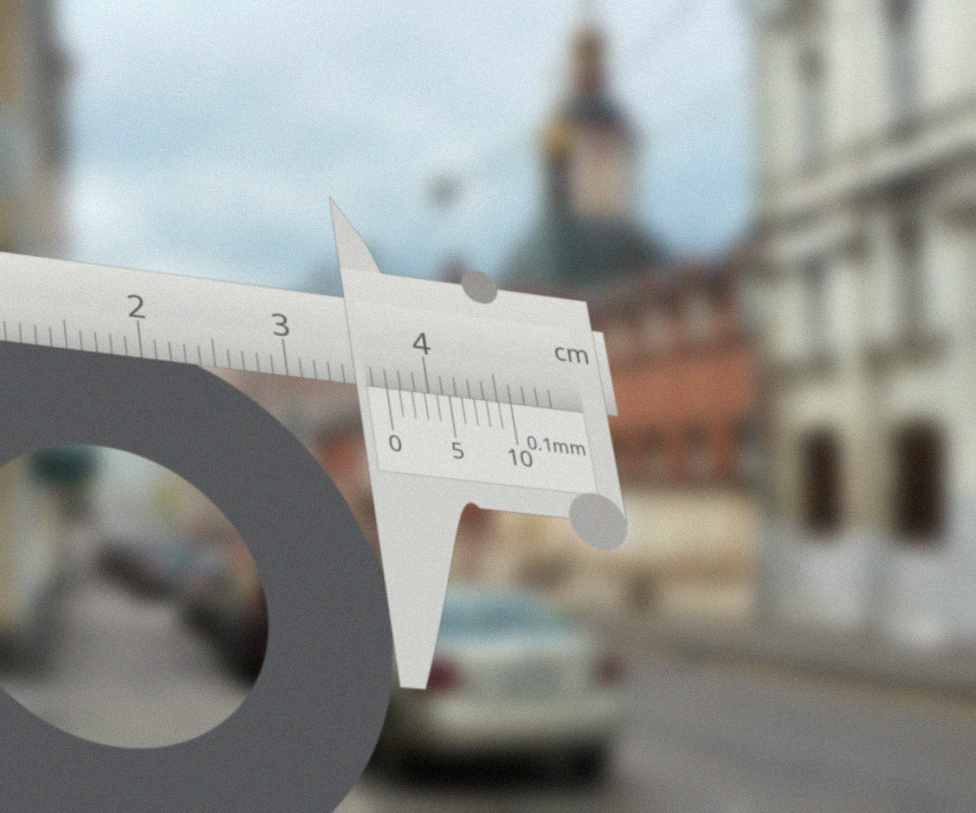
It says 37.0 mm
